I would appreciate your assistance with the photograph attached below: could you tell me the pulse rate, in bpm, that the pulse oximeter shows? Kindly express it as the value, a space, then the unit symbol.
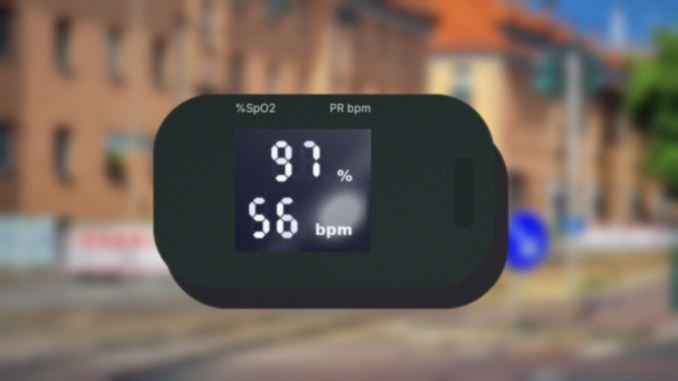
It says 56 bpm
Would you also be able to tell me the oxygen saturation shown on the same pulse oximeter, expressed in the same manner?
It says 97 %
